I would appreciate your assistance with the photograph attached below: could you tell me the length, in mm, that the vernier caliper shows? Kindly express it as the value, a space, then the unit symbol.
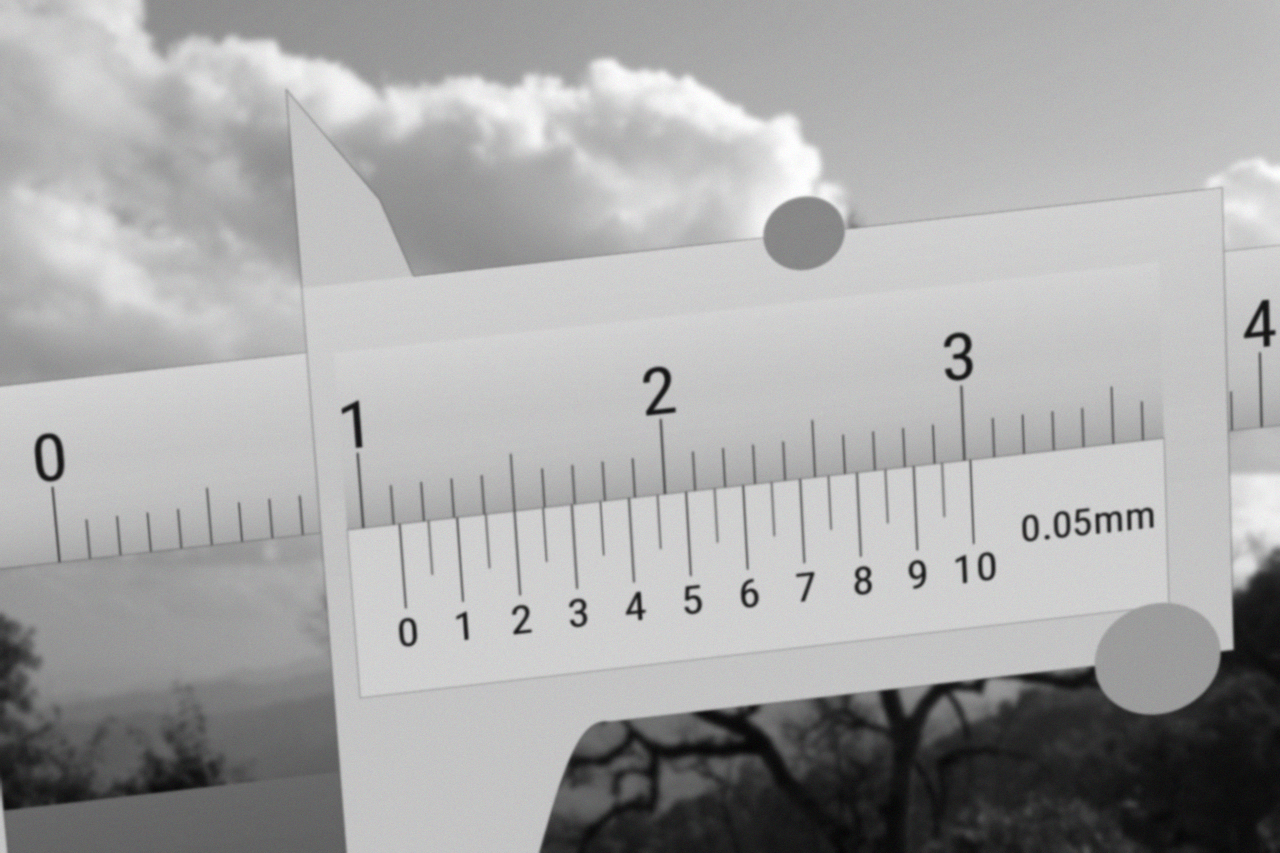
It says 11.2 mm
